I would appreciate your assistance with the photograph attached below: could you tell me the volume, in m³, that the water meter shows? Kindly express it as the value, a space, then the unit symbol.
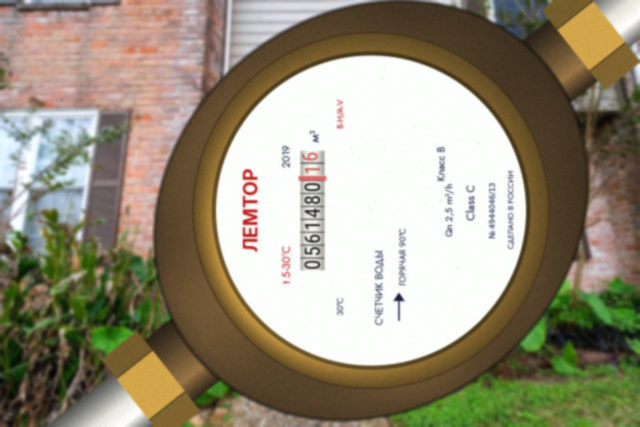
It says 561480.16 m³
